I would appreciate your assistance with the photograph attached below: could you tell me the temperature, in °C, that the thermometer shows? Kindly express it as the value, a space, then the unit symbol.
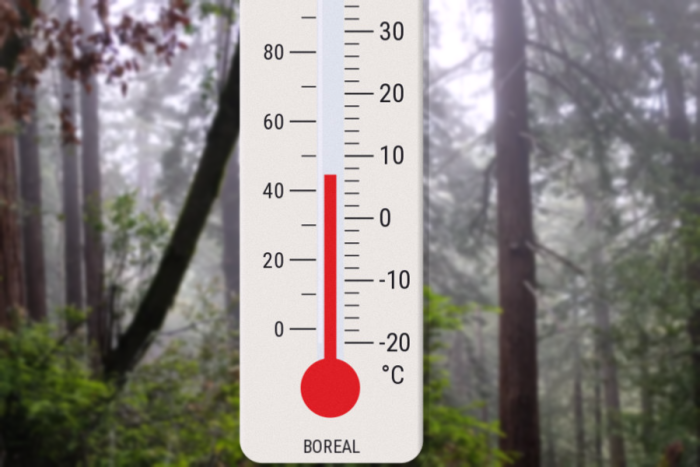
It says 7 °C
